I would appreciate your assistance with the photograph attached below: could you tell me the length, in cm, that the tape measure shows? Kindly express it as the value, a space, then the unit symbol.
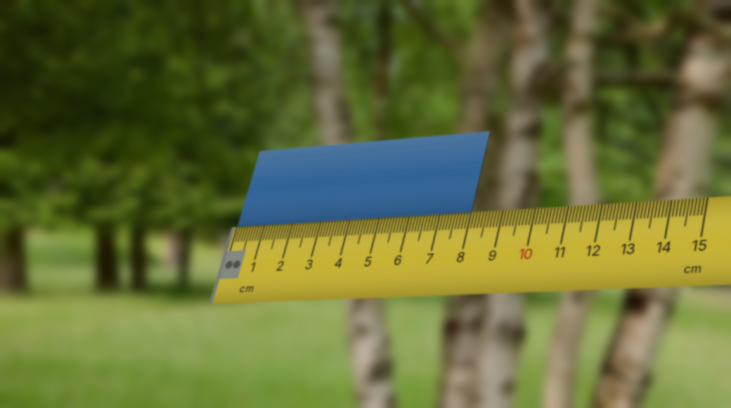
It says 8 cm
